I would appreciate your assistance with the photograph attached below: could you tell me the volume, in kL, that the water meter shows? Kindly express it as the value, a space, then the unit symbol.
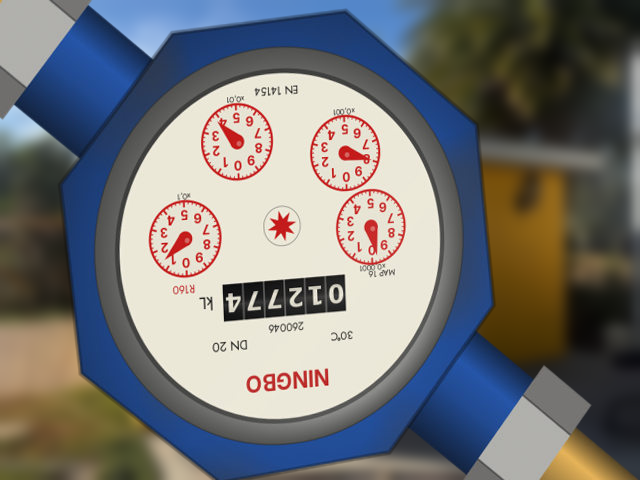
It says 12774.1379 kL
